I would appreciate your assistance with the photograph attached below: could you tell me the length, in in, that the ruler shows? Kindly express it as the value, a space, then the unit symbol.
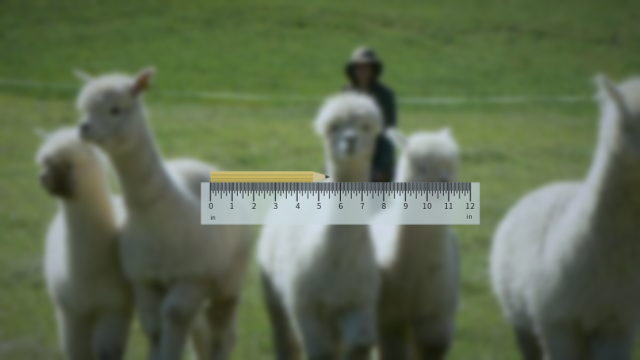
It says 5.5 in
